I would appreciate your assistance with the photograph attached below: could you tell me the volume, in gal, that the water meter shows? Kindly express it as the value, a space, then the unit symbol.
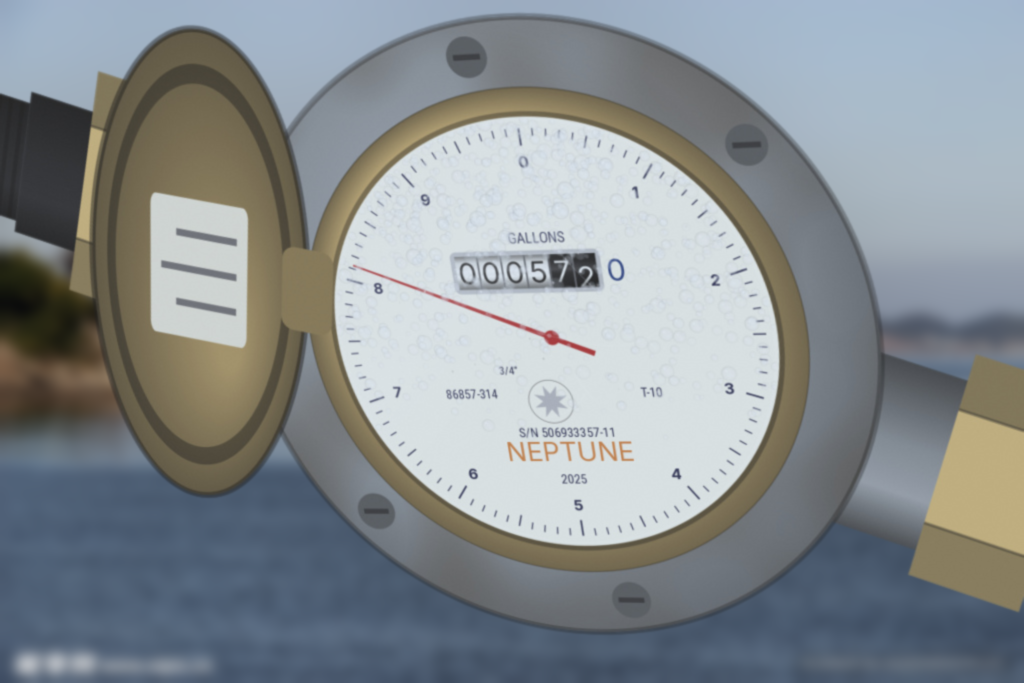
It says 5718.1 gal
